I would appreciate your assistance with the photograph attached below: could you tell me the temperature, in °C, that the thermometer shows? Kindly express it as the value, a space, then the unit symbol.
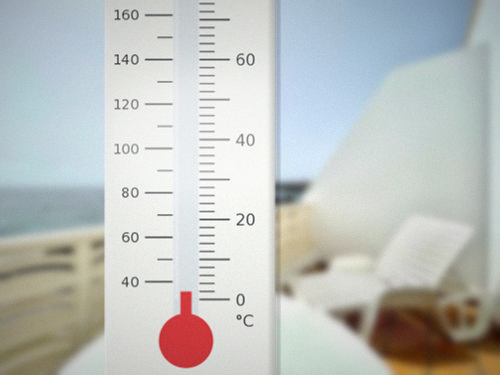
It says 2 °C
